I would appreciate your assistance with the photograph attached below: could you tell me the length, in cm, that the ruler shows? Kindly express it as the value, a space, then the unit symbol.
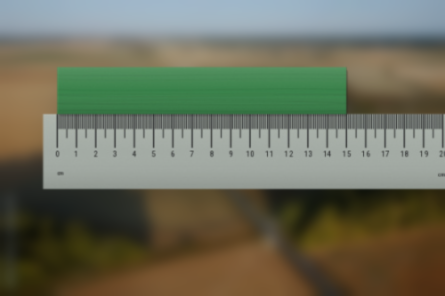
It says 15 cm
